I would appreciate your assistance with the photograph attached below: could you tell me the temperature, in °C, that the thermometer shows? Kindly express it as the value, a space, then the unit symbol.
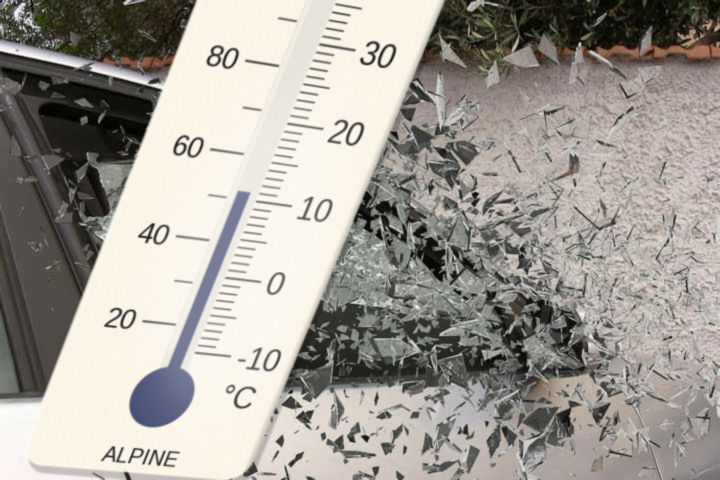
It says 11 °C
